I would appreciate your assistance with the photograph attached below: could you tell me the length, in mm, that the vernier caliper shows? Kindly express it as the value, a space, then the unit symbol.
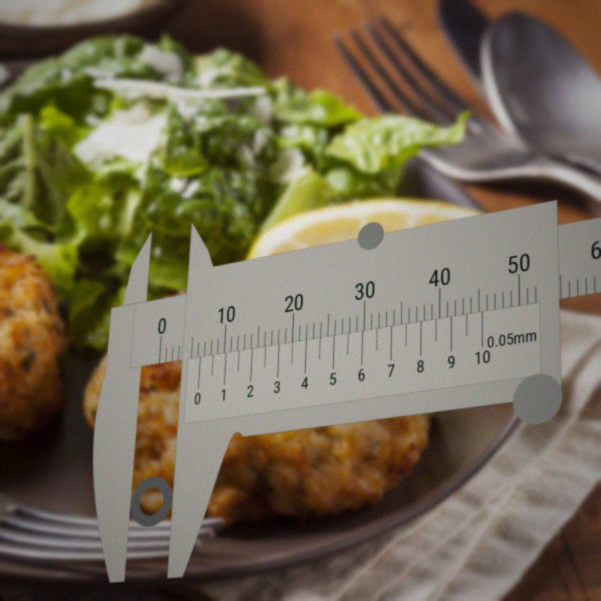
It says 6.4 mm
